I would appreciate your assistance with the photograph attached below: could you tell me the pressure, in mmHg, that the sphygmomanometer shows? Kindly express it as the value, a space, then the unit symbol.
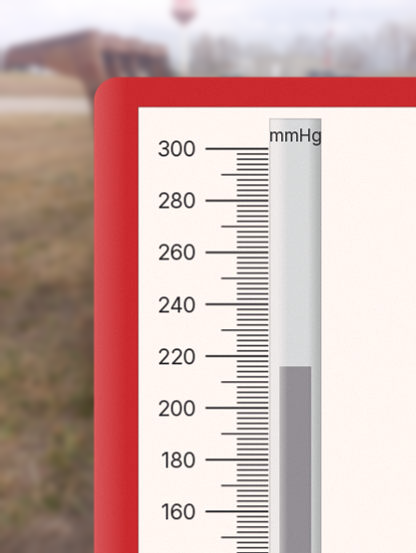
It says 216 mmHg
